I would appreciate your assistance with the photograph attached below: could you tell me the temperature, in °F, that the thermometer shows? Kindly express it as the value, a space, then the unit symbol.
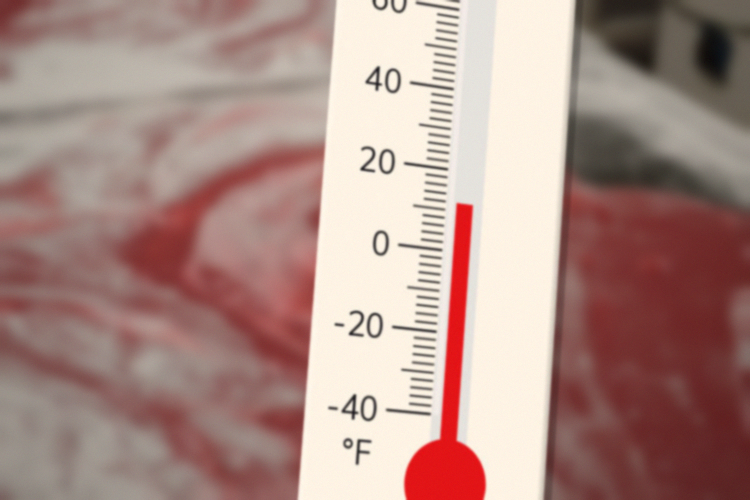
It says 12 °F
